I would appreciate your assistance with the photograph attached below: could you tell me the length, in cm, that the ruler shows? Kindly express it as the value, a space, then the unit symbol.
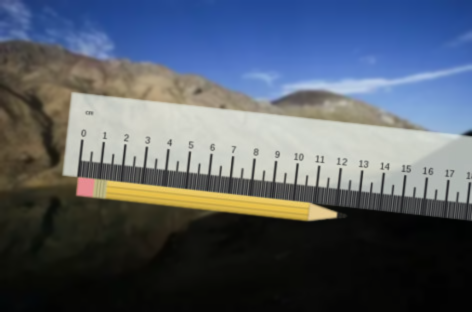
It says 12.5 cm
